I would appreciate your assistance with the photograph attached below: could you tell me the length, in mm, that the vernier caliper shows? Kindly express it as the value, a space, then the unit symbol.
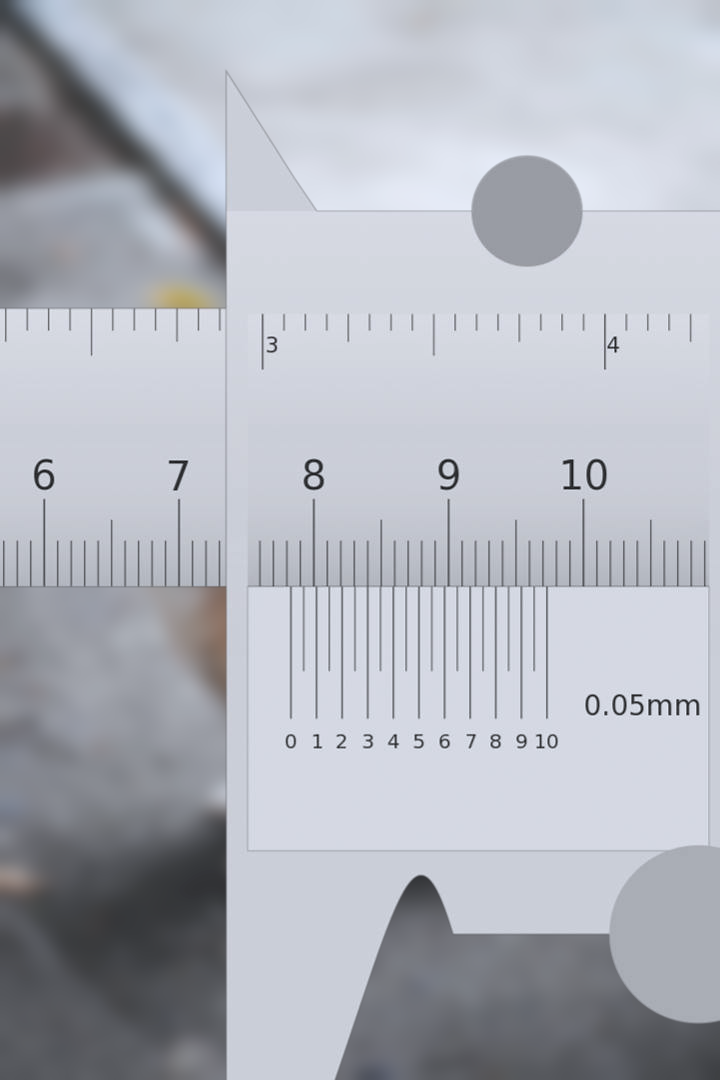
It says 78.3 mm
